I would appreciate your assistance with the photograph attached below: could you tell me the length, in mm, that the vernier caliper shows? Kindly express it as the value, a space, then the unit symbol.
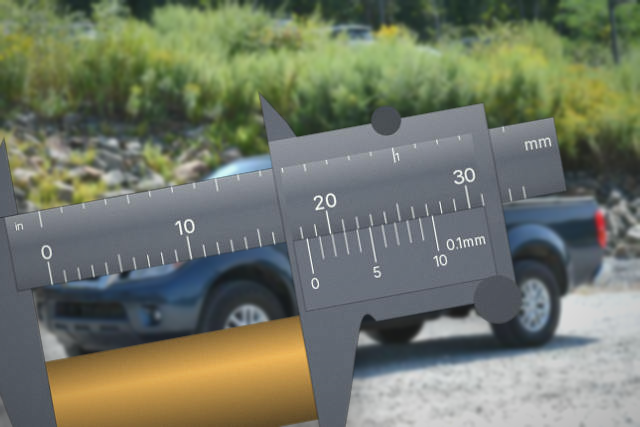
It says 18.3 mm
